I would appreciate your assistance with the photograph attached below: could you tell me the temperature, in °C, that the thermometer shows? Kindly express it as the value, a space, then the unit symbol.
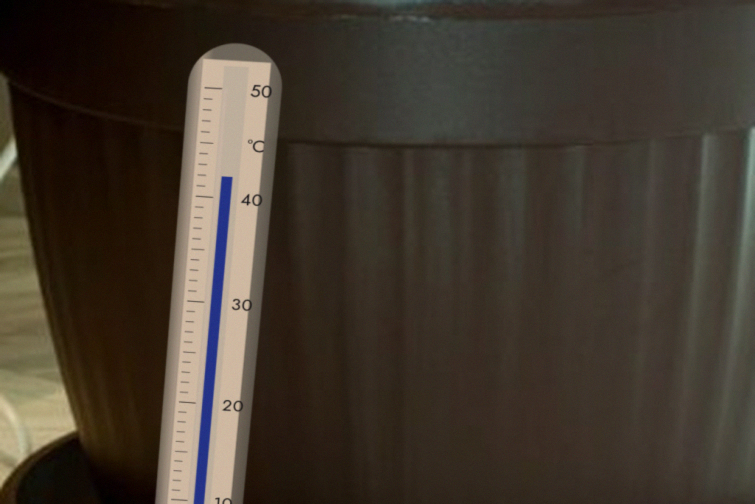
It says 42 °C
